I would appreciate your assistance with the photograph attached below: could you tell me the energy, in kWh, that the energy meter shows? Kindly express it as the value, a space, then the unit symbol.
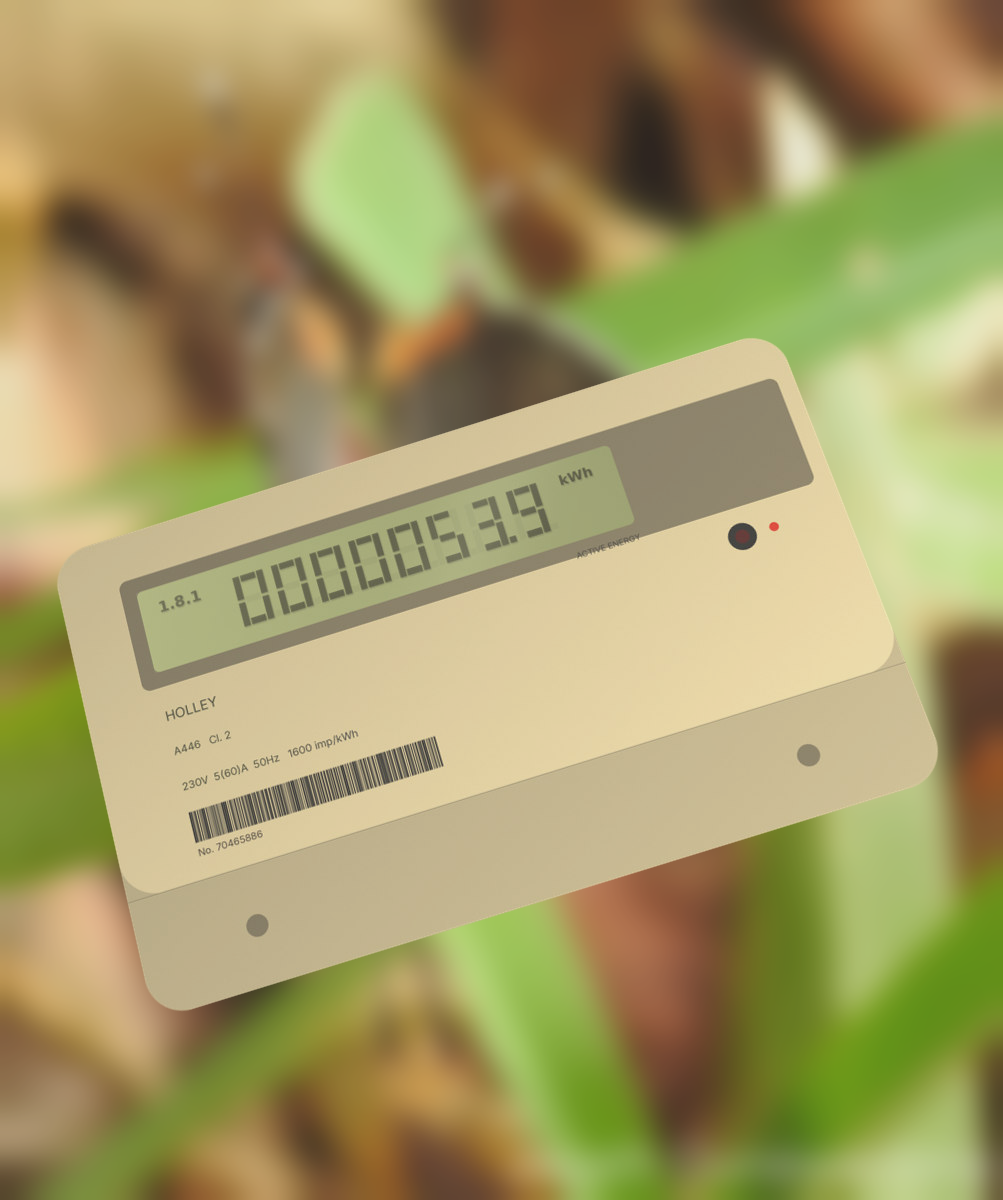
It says 53.9 kWh
